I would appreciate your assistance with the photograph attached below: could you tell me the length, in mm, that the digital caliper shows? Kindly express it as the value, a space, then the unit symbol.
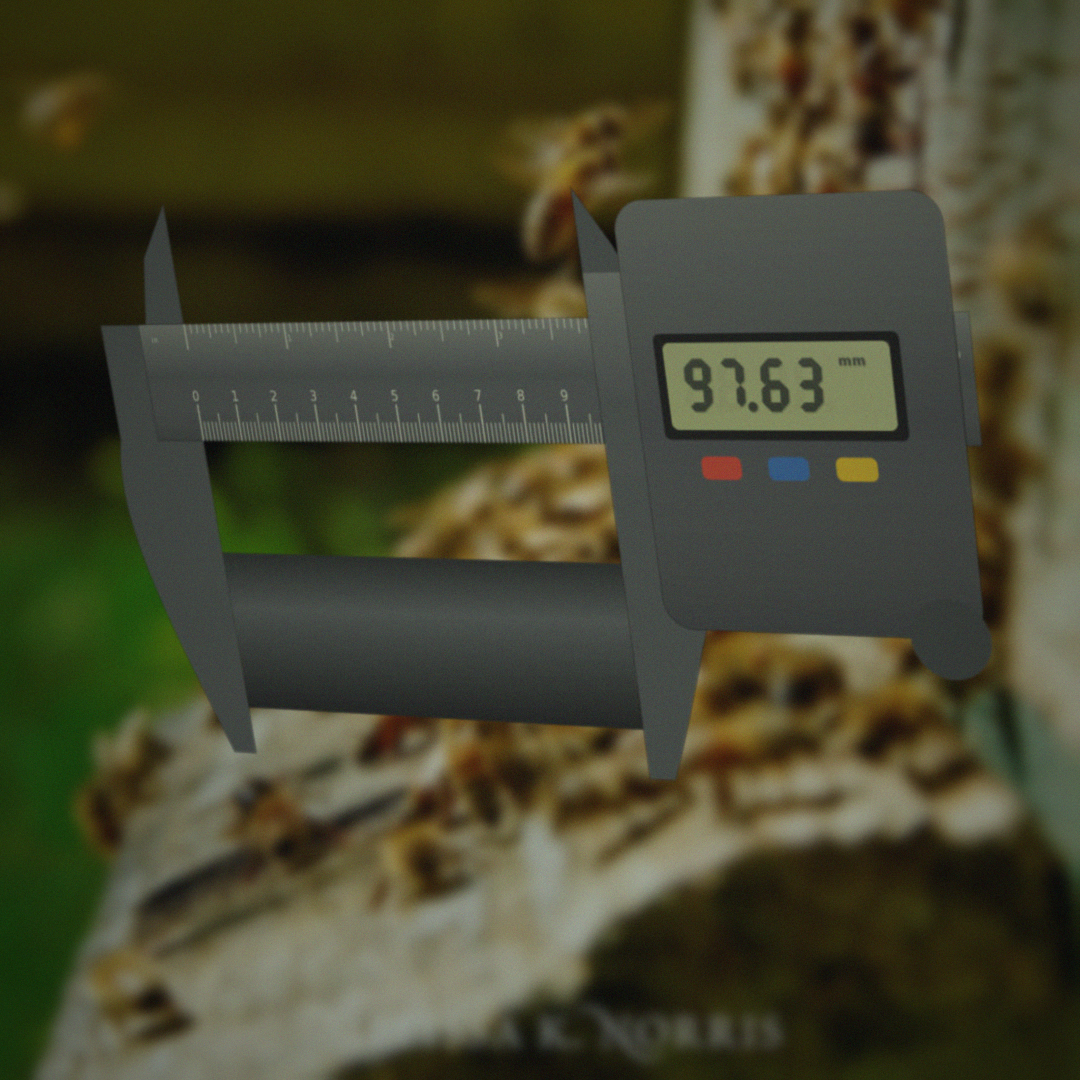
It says 97.63 mm
